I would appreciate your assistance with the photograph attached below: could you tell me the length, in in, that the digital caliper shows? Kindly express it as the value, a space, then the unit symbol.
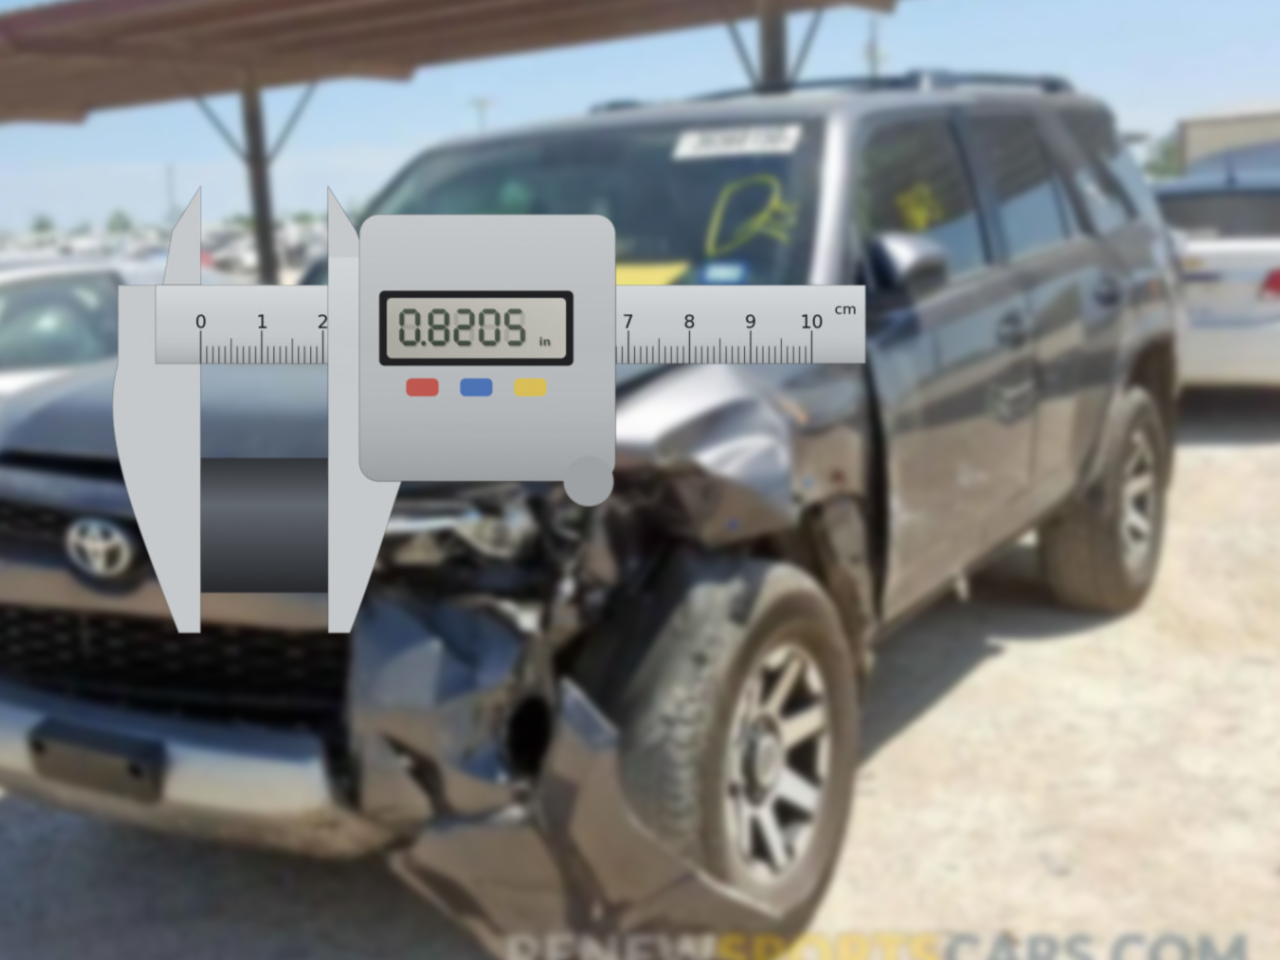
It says 0.8205 in
